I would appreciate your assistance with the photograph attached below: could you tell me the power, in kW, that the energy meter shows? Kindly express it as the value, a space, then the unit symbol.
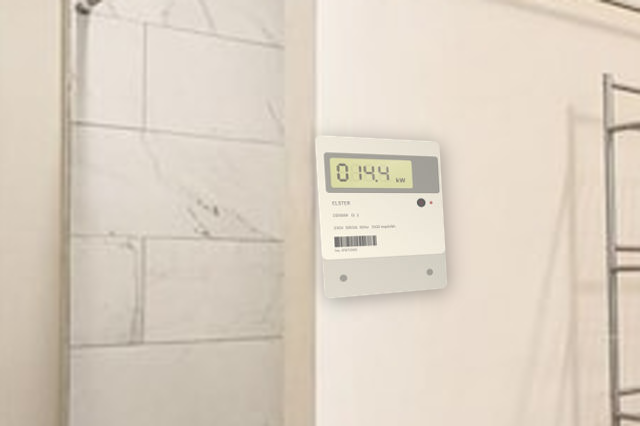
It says 14.4 kW
